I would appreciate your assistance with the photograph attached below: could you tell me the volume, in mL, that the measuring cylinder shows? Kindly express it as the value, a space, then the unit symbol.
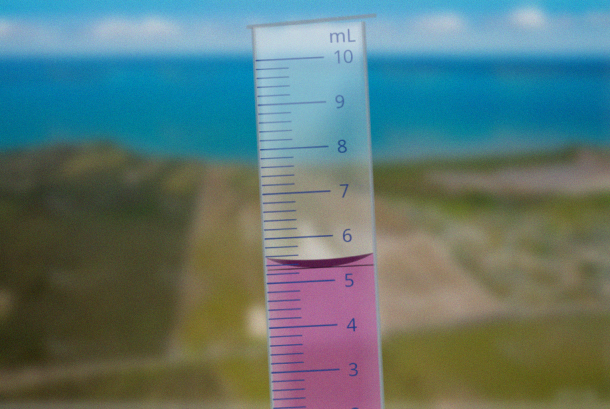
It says 5.3 mL
